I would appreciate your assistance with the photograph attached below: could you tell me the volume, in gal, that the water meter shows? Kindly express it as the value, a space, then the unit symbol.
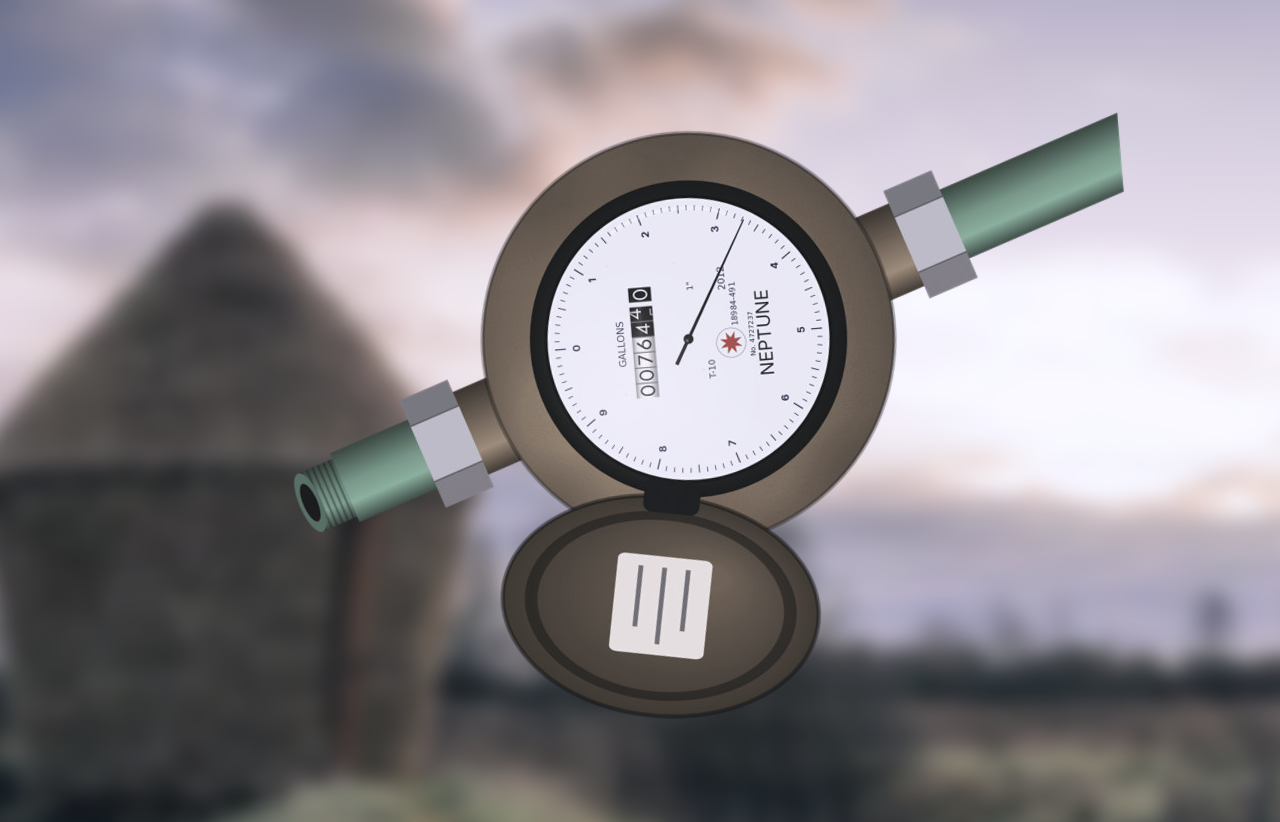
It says 76443.3 gal
